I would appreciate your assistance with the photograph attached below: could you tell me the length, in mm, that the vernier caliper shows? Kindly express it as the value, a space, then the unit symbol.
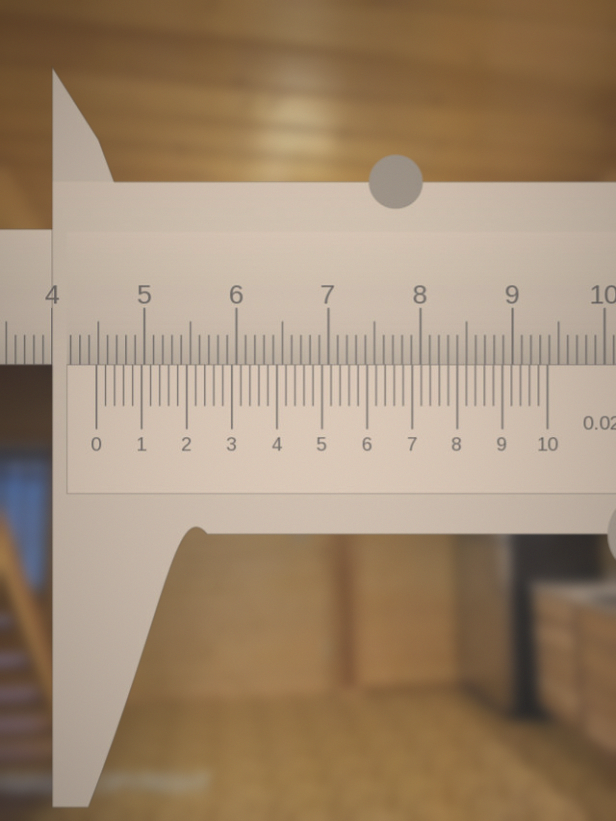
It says 44.8 mm
